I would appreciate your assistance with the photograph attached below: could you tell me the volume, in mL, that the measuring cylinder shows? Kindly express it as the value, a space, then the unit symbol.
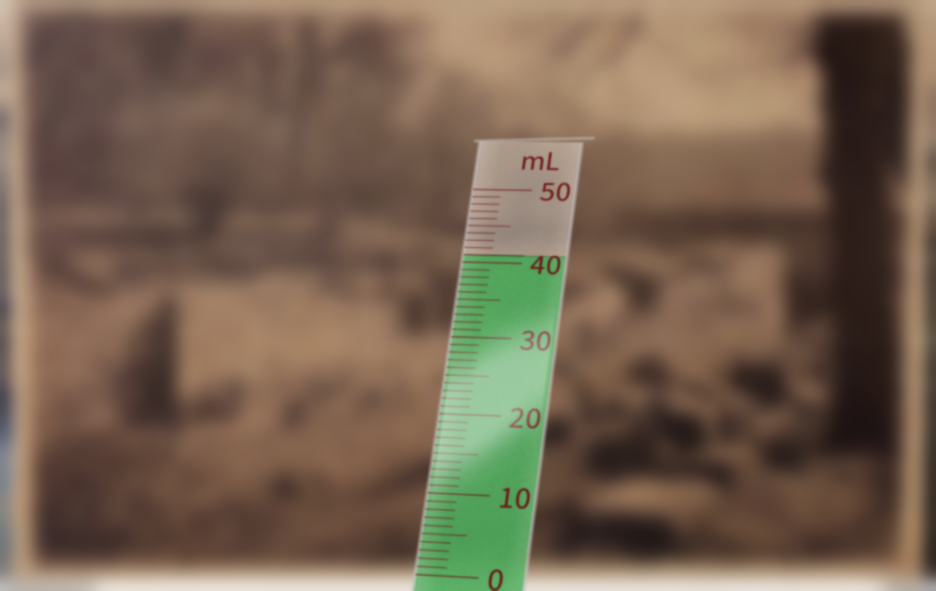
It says 41 mL
